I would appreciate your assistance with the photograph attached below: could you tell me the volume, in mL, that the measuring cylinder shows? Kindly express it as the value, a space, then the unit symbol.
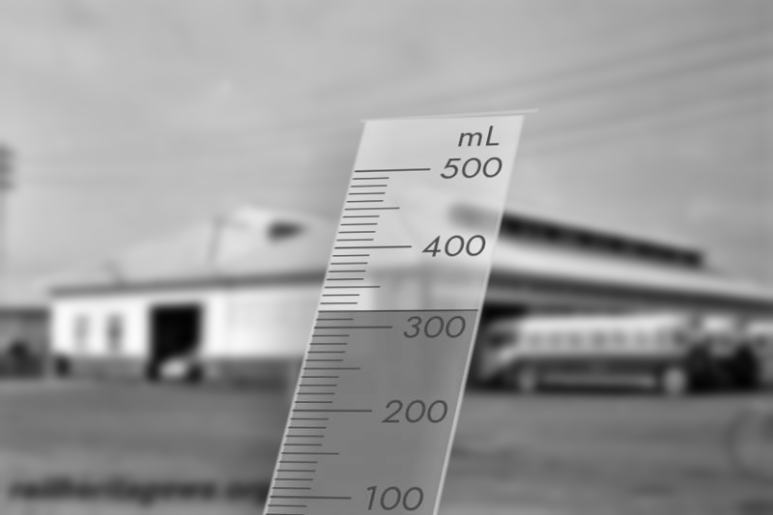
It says 320 mL
